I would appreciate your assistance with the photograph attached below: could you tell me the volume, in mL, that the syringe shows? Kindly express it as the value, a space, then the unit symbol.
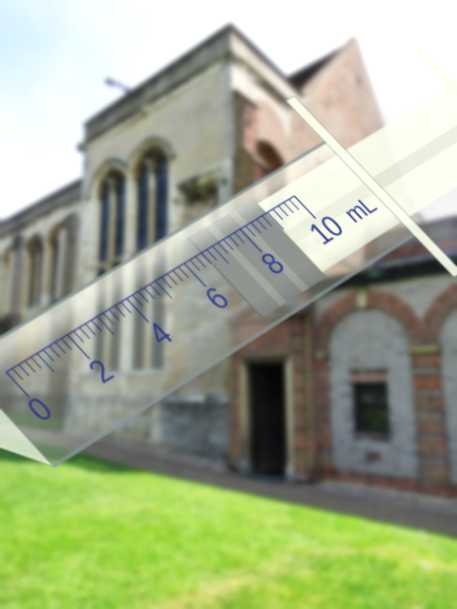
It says 6.6 mL
